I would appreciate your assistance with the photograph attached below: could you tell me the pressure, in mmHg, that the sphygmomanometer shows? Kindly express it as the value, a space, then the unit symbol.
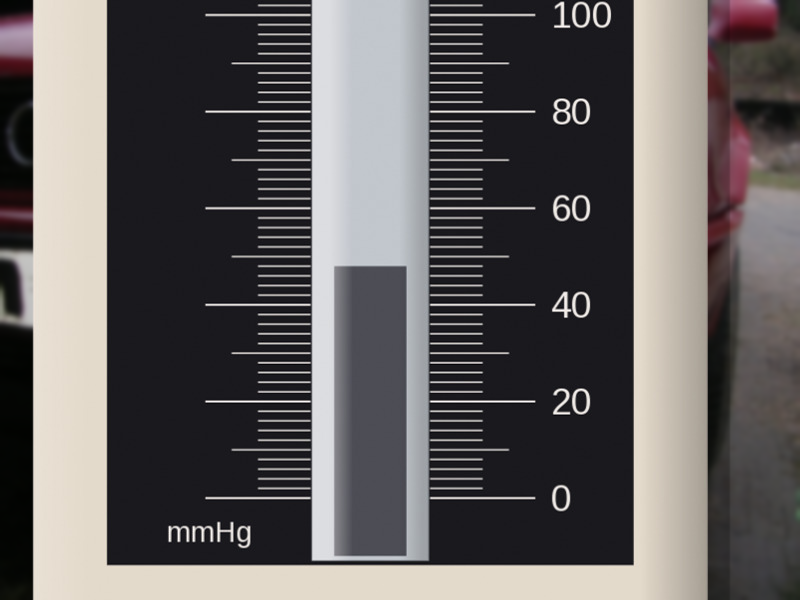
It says 48 mmHg
